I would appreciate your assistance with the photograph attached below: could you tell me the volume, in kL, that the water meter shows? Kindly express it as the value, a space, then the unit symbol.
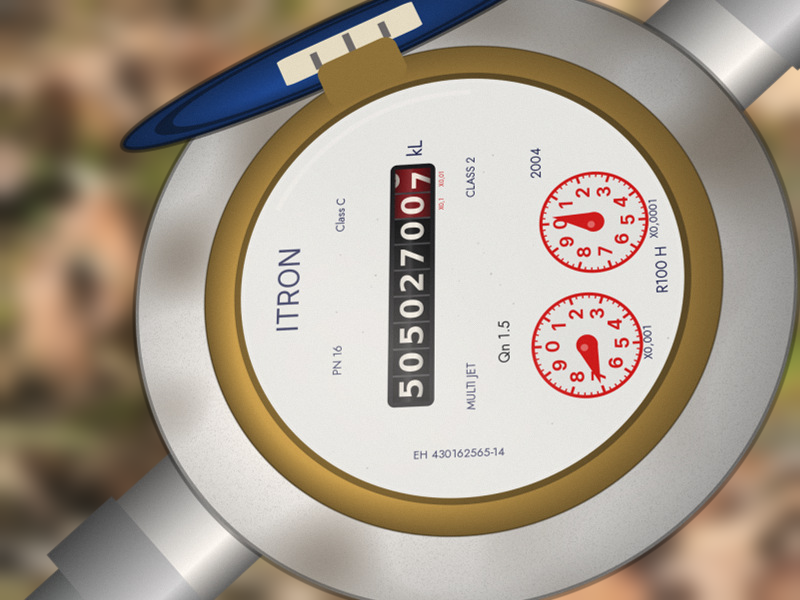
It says 5050270.0670 kL
